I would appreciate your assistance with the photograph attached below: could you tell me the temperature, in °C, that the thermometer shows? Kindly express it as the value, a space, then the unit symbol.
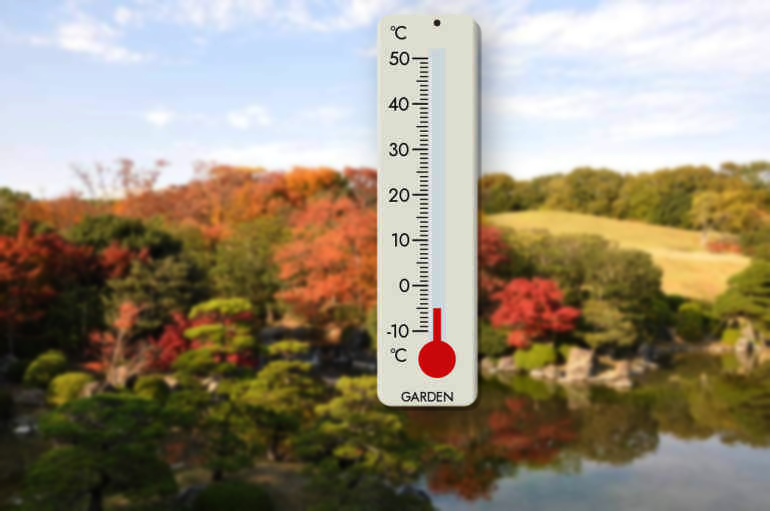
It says -5 °C
